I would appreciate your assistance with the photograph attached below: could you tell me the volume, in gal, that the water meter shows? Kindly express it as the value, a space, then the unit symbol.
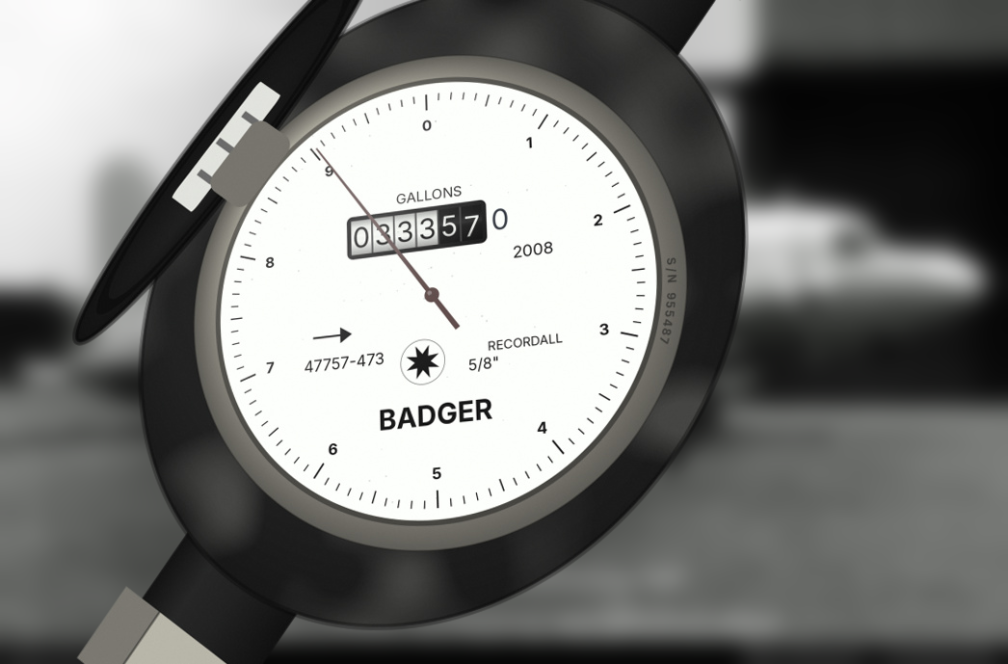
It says 333569.0 gal
